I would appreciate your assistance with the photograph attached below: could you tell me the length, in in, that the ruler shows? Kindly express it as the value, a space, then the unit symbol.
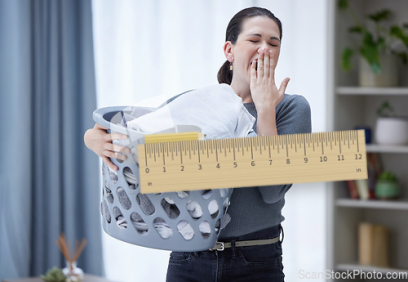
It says 3.5 in
